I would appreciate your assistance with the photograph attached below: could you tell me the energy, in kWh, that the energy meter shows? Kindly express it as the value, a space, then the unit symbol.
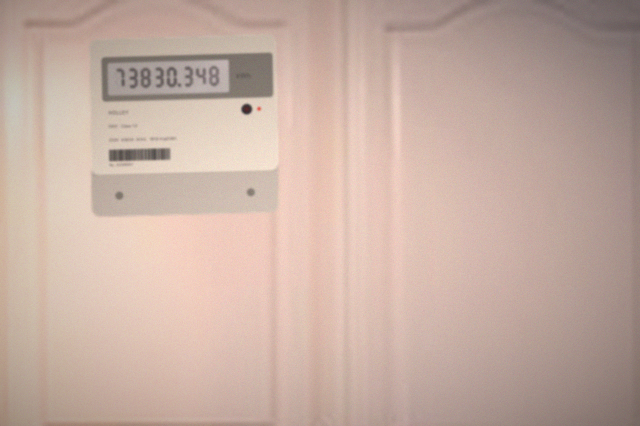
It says 73830.348 kWh
